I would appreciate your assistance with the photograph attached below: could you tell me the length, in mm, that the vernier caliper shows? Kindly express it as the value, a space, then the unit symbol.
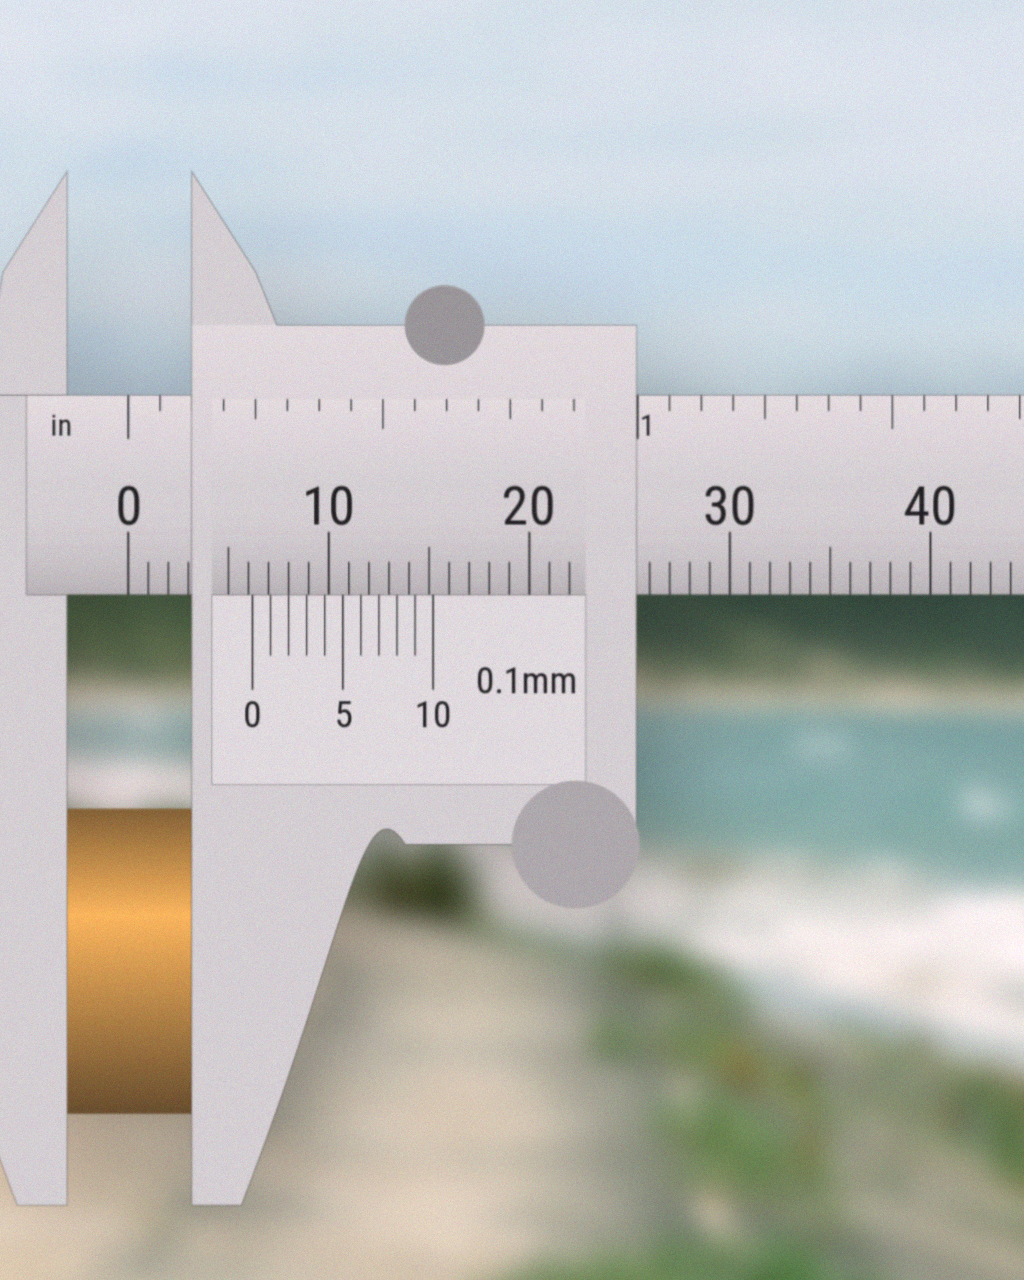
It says 6.2 mm
